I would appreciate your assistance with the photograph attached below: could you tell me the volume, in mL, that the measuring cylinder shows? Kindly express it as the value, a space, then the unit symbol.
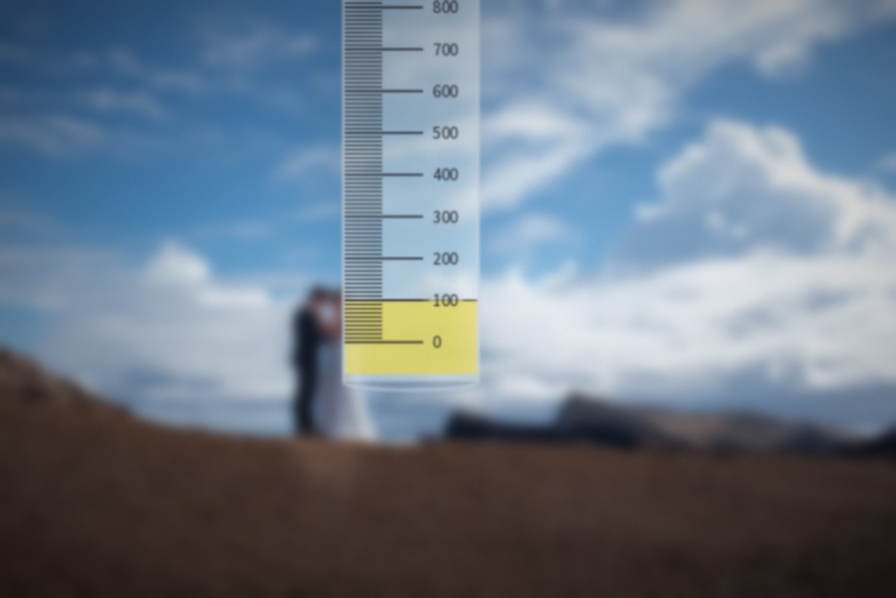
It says 100 mL
